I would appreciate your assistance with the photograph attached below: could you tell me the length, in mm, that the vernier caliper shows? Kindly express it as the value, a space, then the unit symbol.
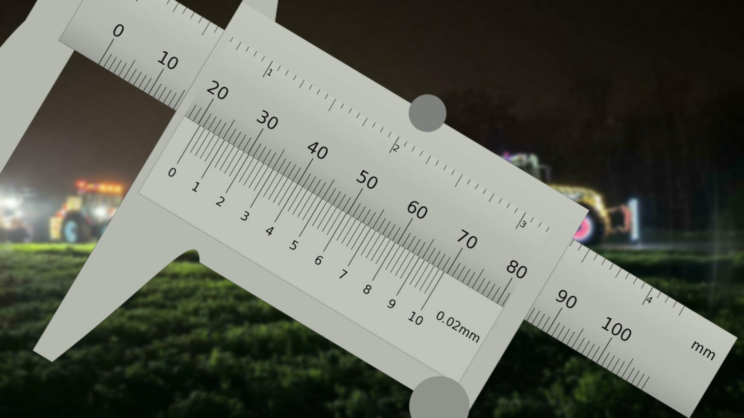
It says 20.4 mm
